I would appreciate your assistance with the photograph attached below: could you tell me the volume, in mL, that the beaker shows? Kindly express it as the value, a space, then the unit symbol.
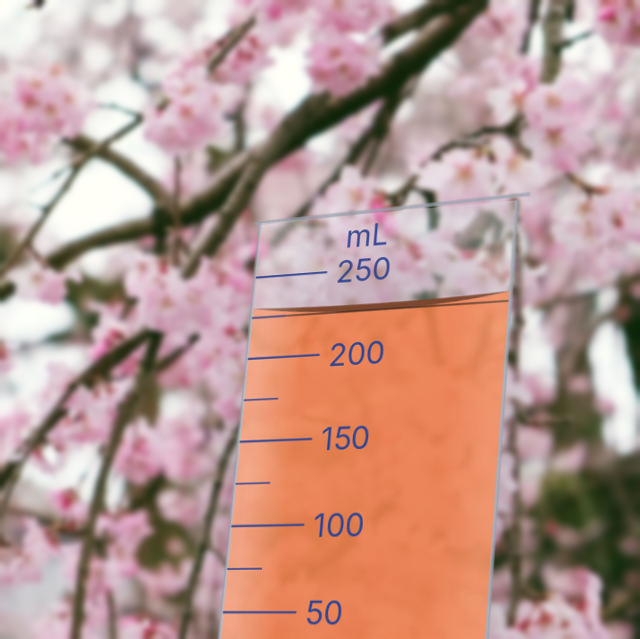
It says 225 mL
